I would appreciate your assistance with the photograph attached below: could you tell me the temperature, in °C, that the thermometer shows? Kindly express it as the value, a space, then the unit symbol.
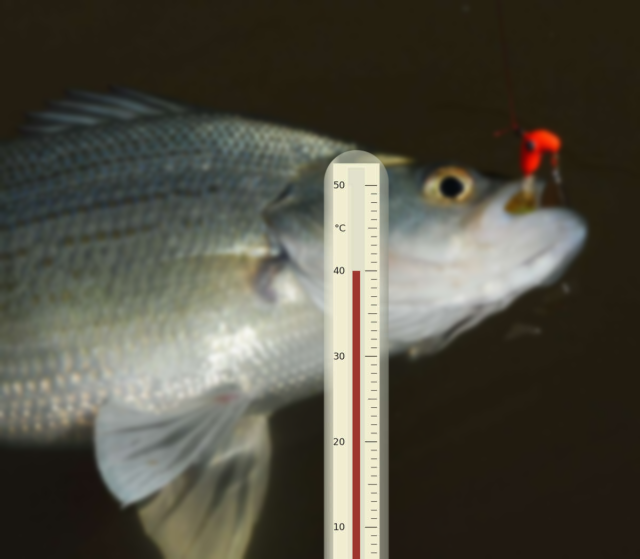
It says 40 °C
